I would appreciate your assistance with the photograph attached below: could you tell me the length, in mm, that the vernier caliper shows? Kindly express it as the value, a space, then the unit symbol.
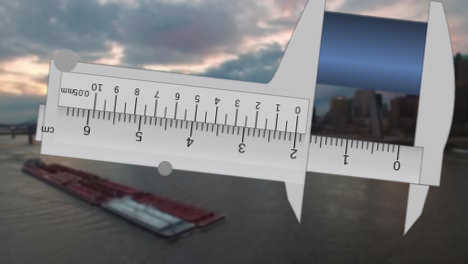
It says 20.0 mm
